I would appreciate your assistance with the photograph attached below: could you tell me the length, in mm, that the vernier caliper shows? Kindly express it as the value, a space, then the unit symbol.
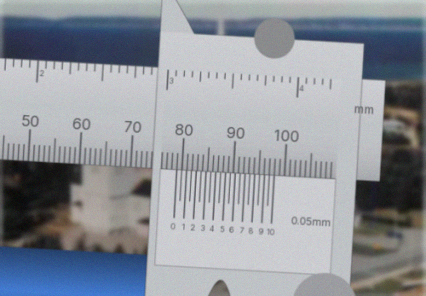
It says 79.0 mm
